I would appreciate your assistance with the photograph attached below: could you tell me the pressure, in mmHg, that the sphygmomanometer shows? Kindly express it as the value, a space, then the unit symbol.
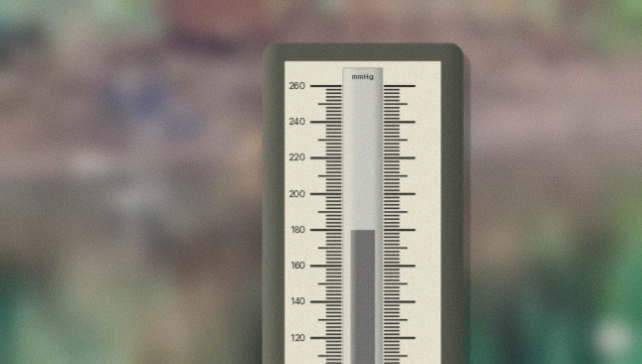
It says 180 mmHg
